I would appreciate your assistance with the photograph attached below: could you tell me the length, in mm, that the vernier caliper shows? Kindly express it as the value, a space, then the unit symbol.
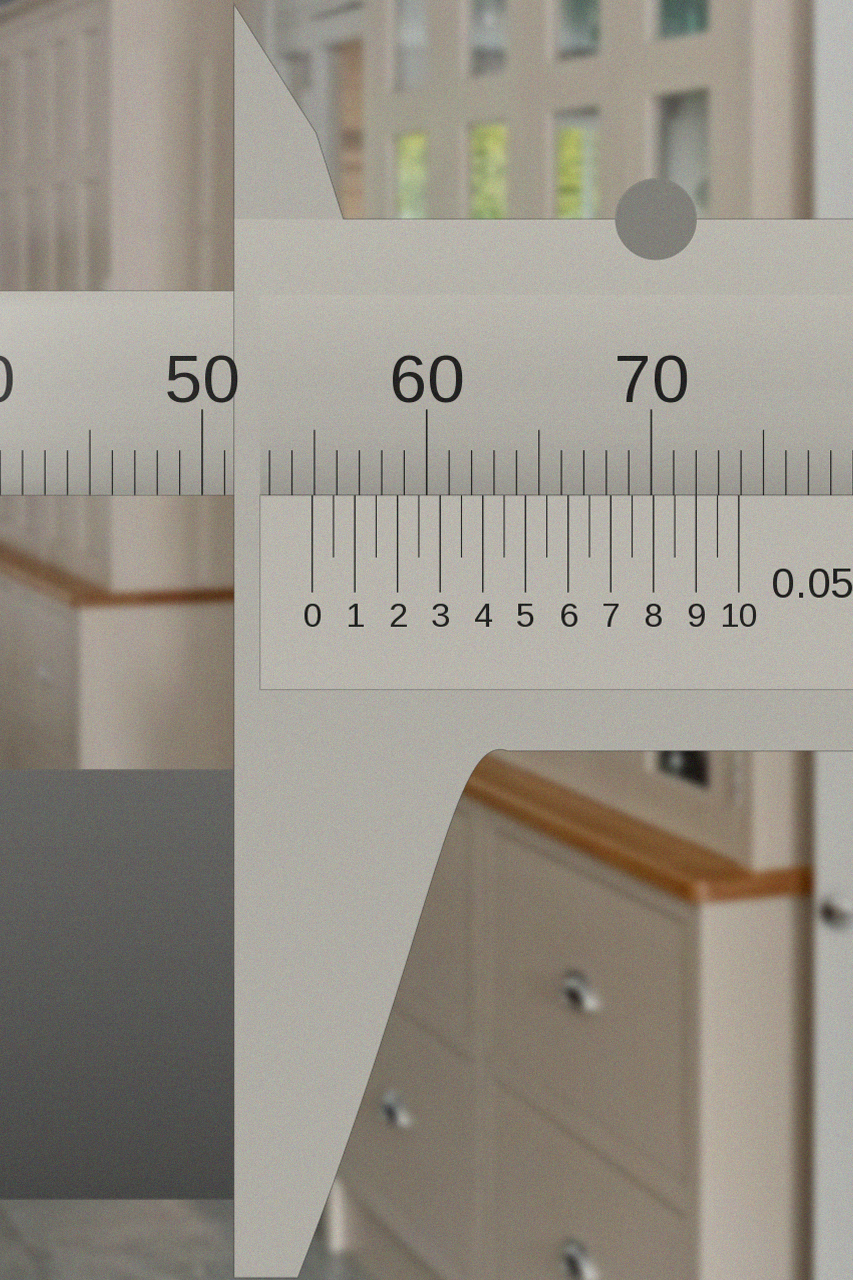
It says 54.9 mm
